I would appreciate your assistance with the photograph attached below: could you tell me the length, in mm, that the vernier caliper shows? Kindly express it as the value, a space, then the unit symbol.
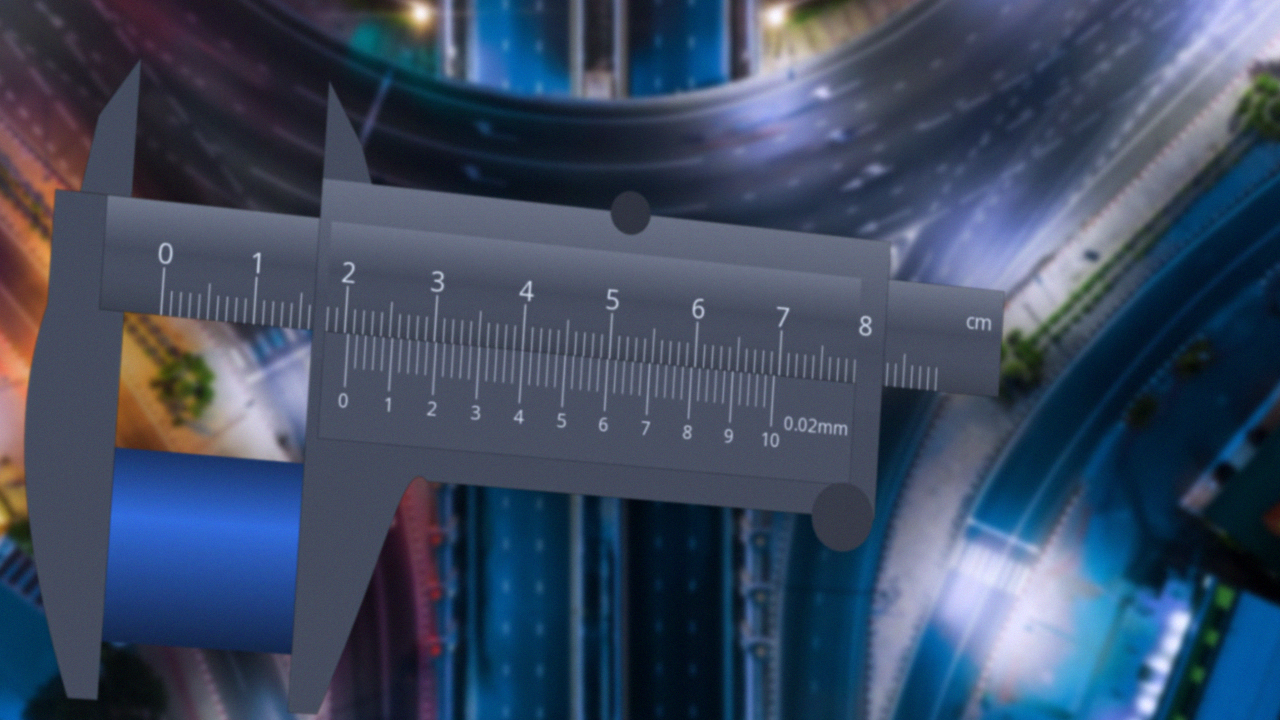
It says 20.4 mm
